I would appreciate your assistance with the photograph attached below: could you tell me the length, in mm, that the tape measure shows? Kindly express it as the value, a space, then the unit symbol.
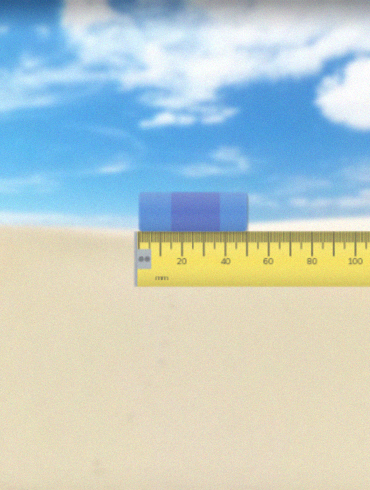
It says 50 mm
